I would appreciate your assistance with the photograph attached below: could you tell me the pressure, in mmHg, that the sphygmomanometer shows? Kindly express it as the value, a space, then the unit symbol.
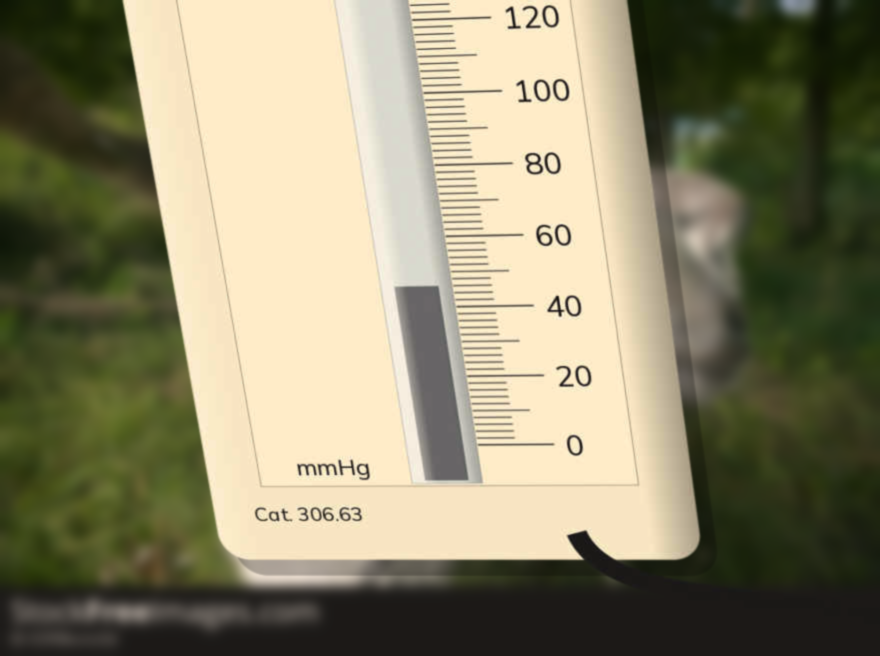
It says 46 mmHg
